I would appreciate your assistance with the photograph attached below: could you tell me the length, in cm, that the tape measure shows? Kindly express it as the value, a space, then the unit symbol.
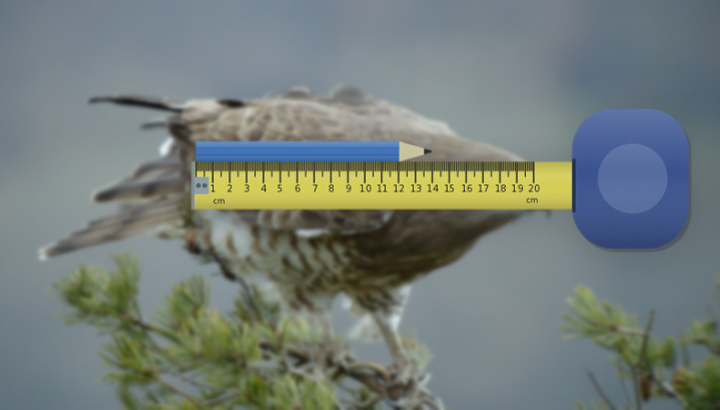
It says 14 cm
